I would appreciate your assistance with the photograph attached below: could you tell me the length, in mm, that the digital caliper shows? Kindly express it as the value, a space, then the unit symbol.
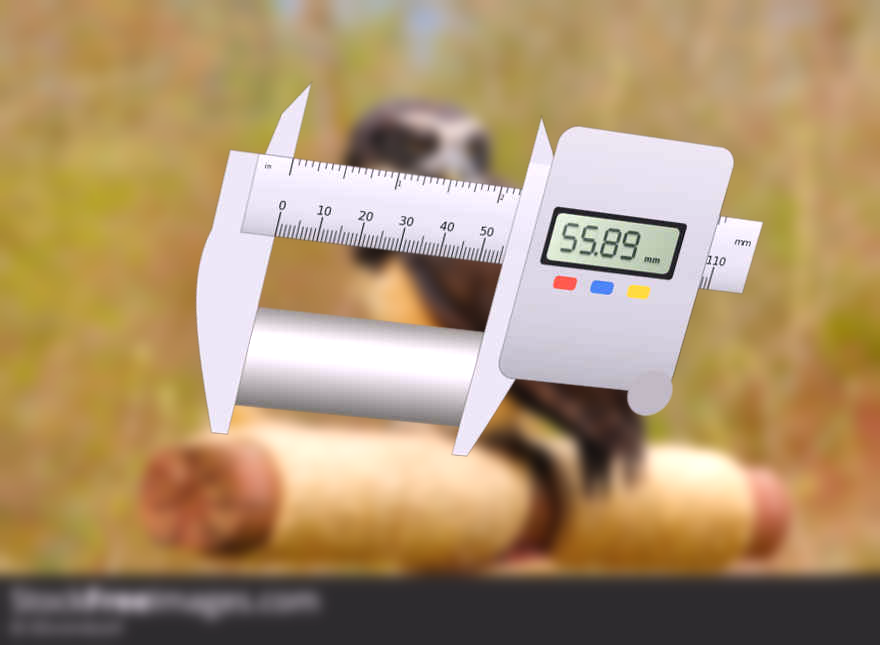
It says 55.89 mm
